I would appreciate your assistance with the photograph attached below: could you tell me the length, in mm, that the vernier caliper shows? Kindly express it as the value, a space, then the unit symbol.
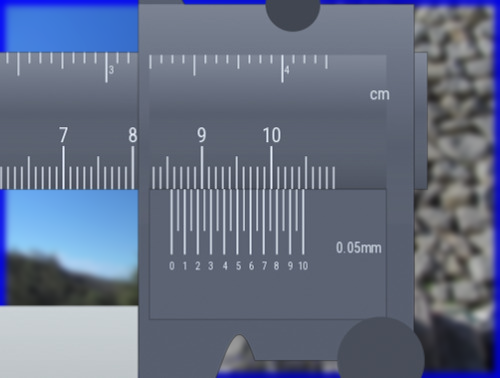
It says 85.6 mm
